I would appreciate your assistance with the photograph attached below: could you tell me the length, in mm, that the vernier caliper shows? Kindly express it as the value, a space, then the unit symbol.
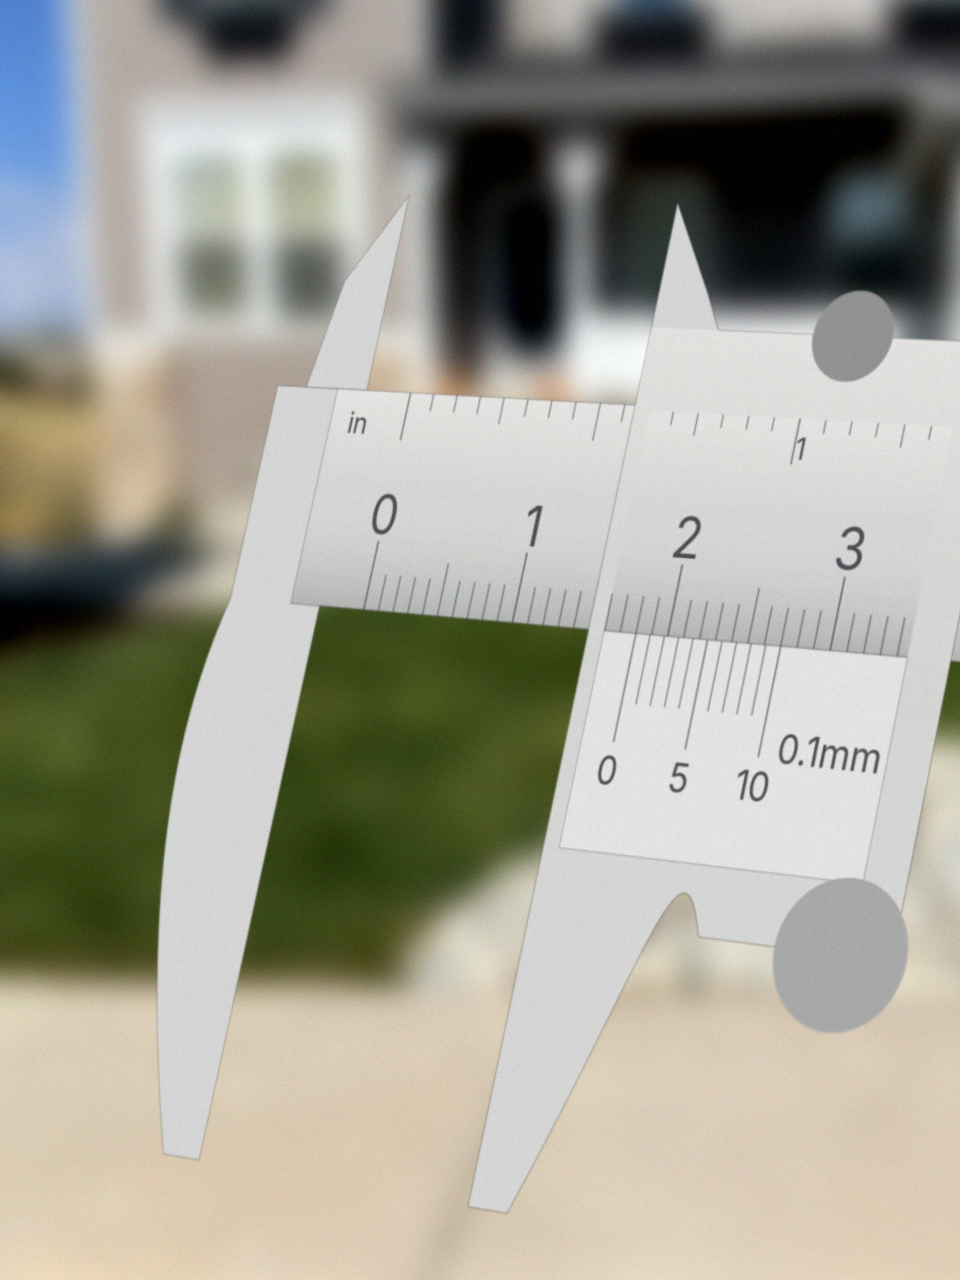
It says 18.0 mm
